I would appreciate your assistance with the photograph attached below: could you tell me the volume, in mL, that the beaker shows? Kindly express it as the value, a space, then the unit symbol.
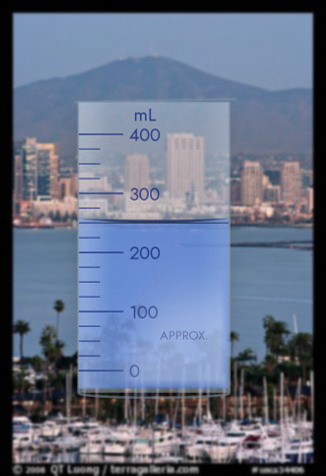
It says 250 mL
